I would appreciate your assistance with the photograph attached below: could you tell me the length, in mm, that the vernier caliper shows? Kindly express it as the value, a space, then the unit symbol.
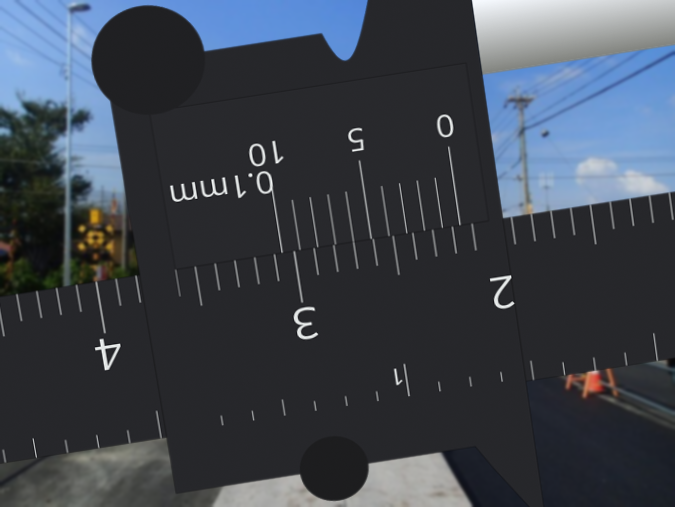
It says 21.6 mm
